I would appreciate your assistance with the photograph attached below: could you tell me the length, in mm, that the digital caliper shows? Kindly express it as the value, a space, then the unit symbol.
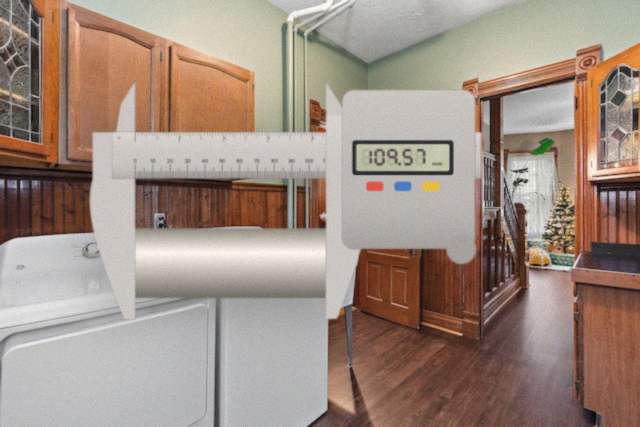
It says 109.57 mm
